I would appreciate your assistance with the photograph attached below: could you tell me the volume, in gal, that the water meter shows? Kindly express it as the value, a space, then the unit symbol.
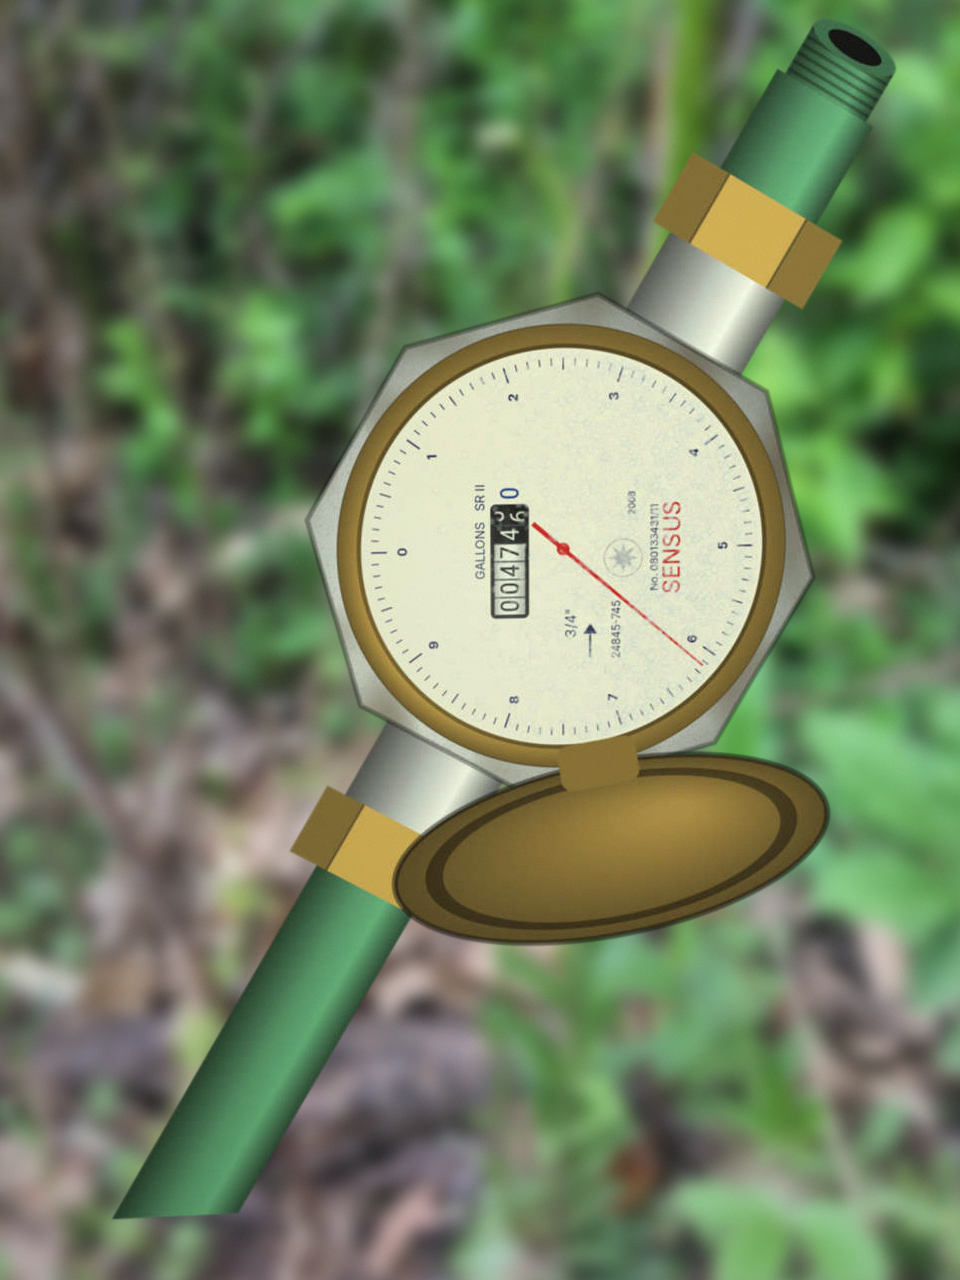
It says 47456.1 gal
